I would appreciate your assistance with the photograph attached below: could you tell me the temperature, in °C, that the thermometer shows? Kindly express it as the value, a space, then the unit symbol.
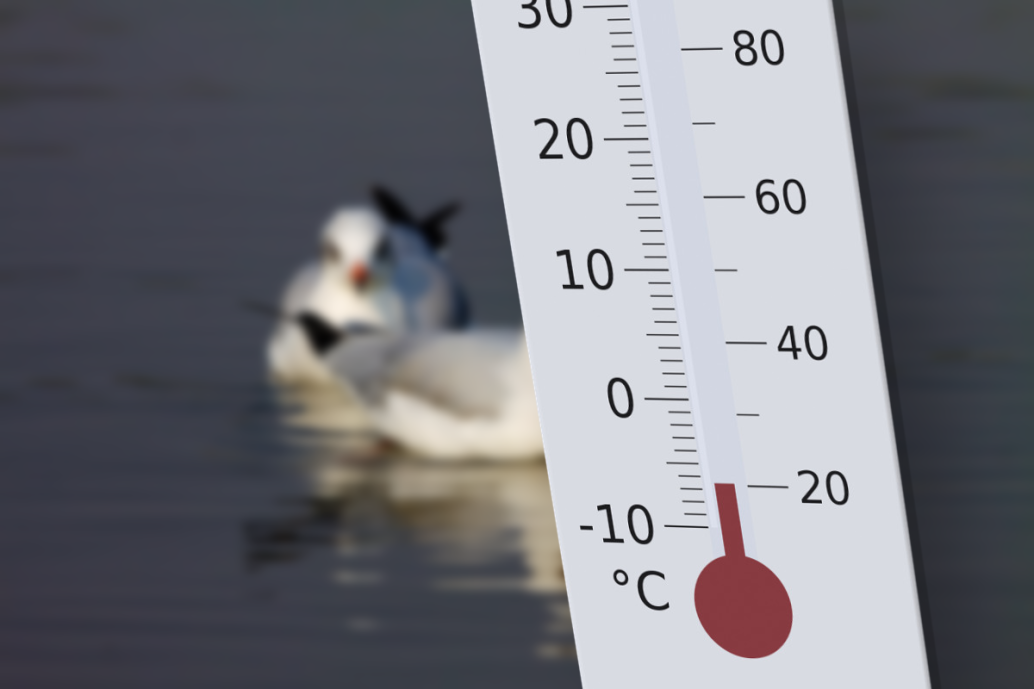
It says -6.5 °C
